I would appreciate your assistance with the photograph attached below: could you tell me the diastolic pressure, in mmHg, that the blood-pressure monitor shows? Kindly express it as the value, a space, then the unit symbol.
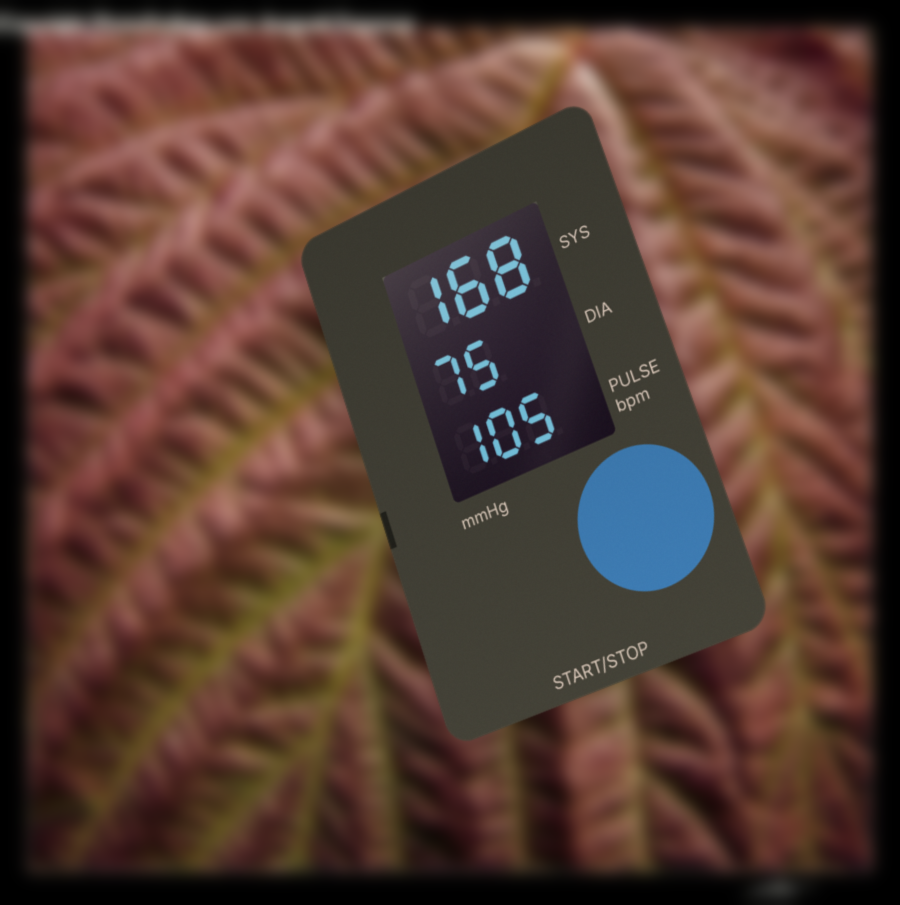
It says 75 mmHg
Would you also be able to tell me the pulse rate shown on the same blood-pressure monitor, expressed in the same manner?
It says 105 bpm
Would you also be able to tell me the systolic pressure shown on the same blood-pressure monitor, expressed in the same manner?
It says 168 mmHg
